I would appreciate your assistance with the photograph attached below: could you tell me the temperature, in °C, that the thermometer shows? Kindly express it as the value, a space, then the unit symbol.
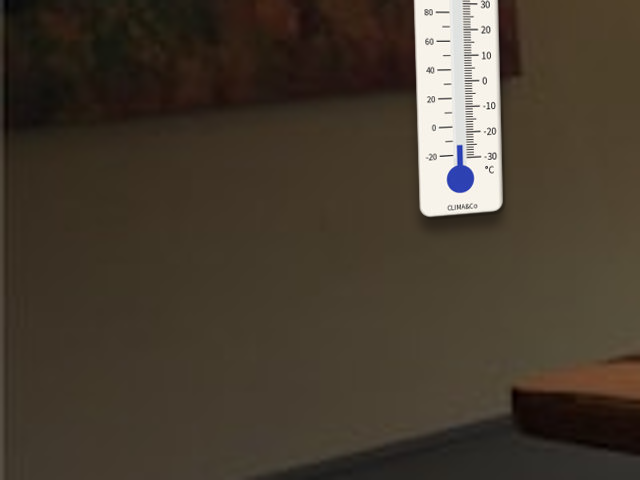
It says -25 °C
